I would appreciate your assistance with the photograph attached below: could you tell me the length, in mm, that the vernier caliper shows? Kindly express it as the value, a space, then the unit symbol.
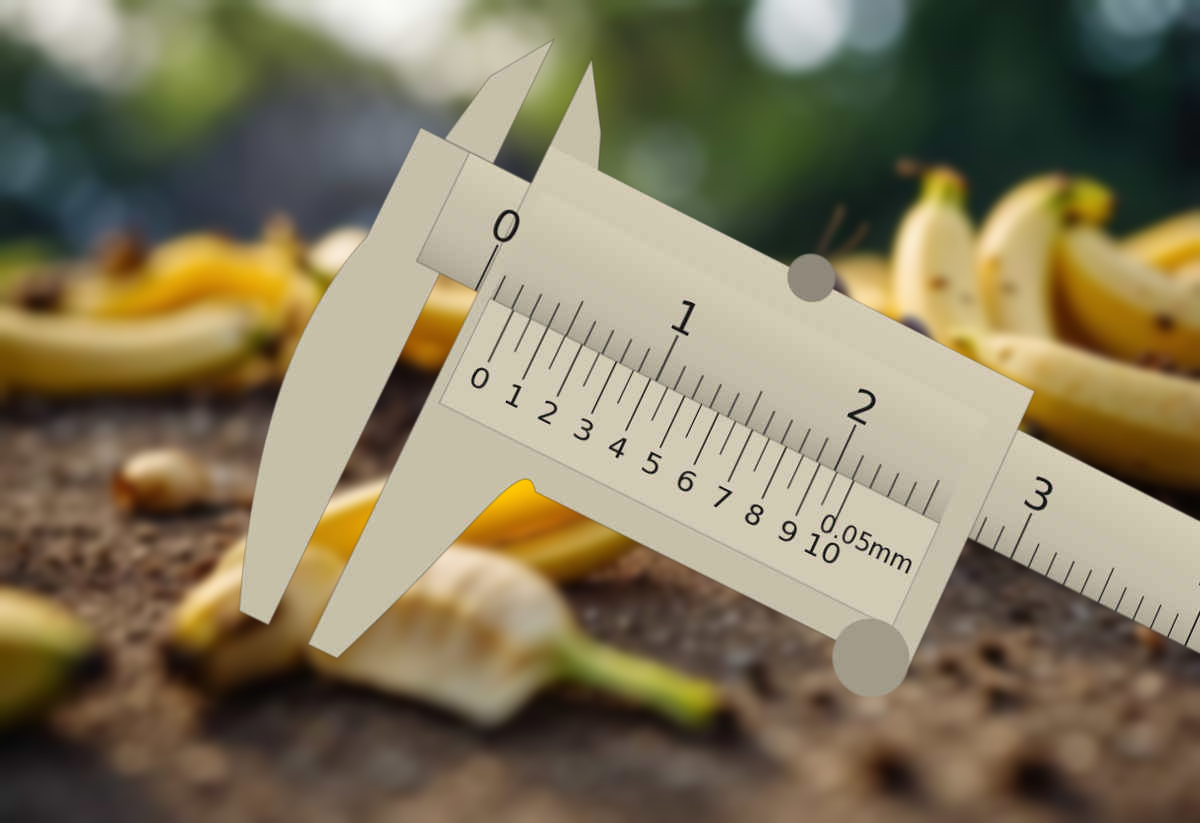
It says 2.1 mm
